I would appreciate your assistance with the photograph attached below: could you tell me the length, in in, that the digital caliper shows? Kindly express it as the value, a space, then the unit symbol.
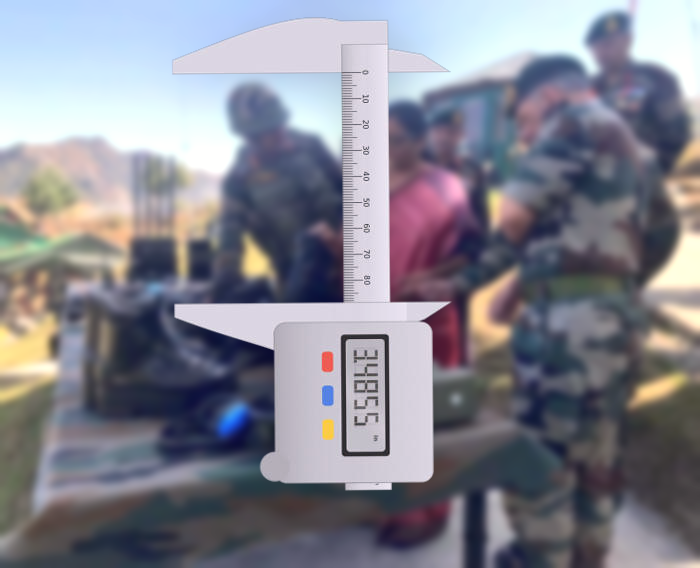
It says 3.4855 in
